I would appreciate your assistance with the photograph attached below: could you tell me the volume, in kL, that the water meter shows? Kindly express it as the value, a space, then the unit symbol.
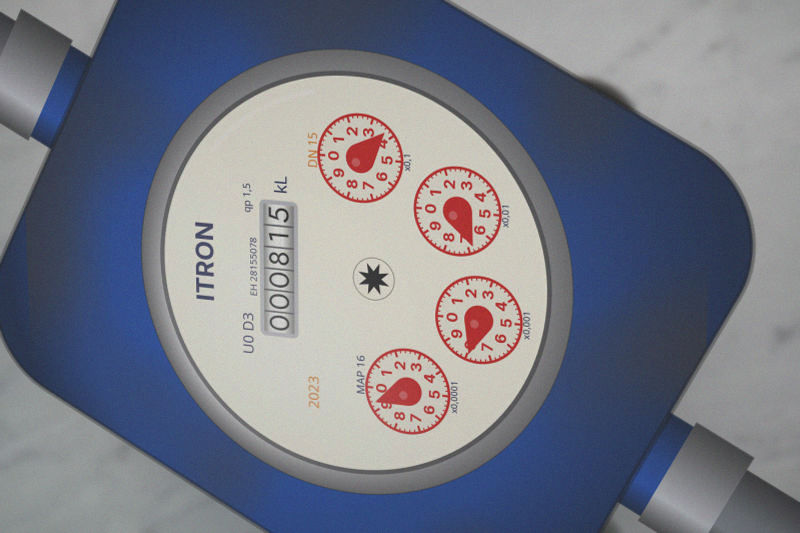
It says 815.3679 kL
